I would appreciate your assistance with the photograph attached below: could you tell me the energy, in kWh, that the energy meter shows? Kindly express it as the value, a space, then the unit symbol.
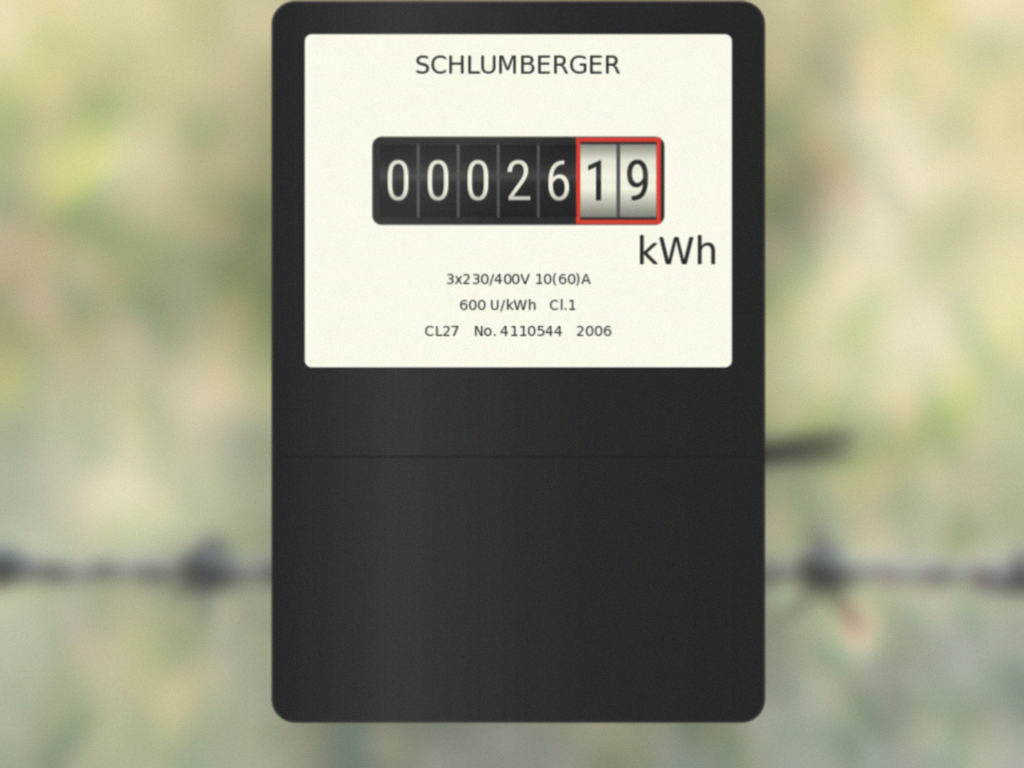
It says 26.19 kWh
